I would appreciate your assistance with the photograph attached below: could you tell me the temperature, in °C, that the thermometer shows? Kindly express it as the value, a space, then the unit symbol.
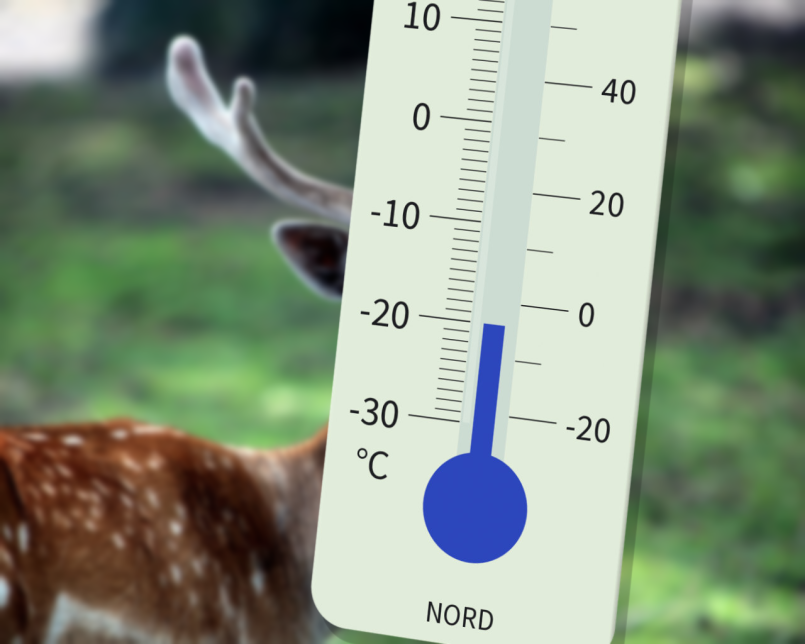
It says -20 °C
